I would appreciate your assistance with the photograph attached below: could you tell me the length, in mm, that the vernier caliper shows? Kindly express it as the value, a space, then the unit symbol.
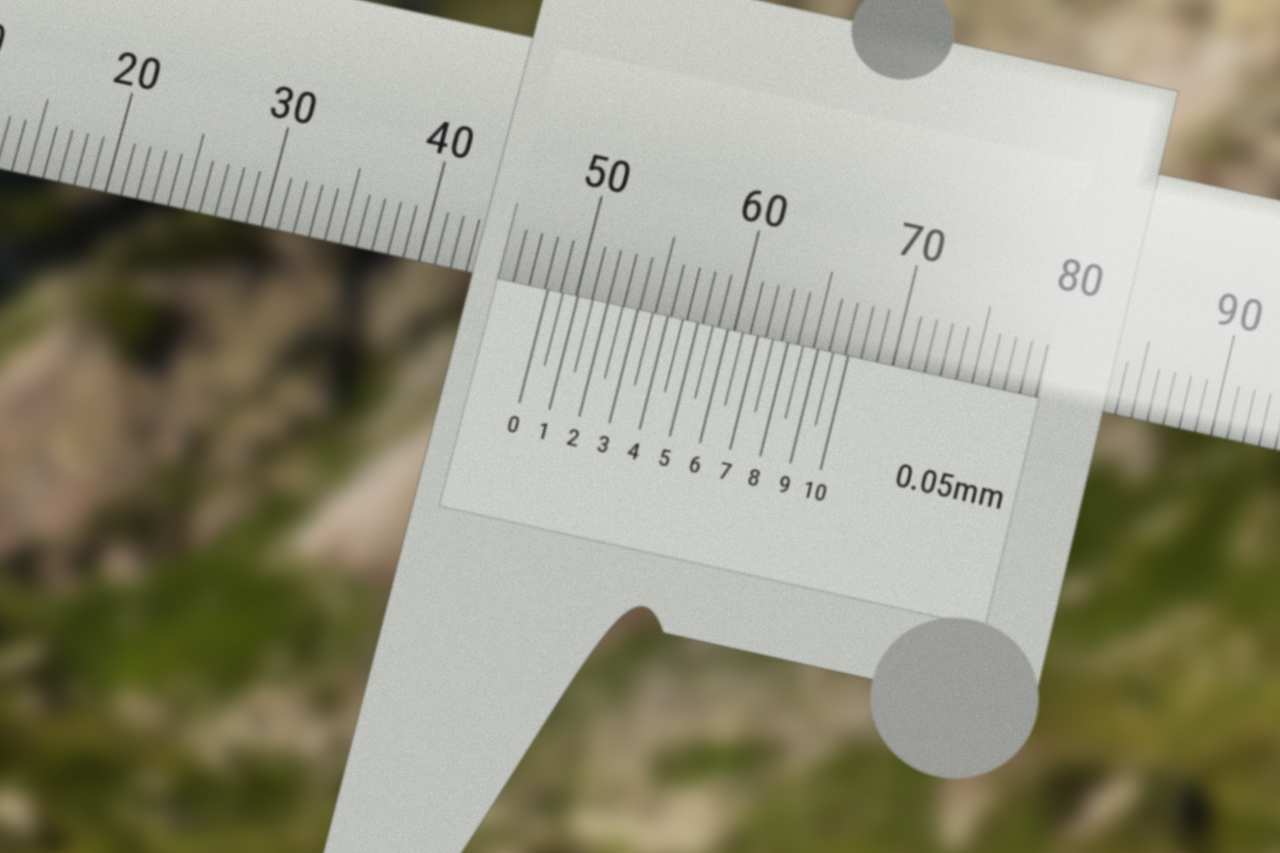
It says 48.2 mm
